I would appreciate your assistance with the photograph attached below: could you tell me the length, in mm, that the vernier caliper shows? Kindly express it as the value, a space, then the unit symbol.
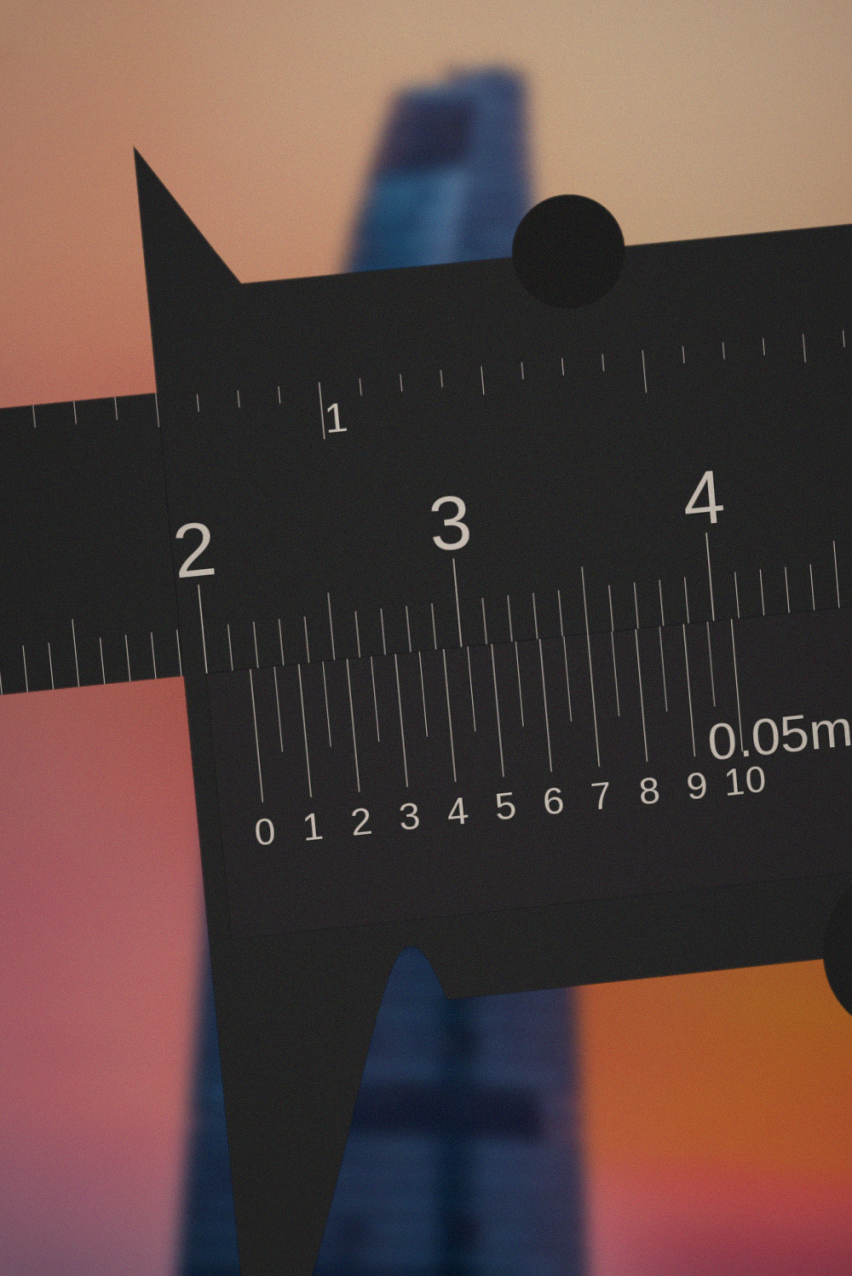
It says 21.70 mm
